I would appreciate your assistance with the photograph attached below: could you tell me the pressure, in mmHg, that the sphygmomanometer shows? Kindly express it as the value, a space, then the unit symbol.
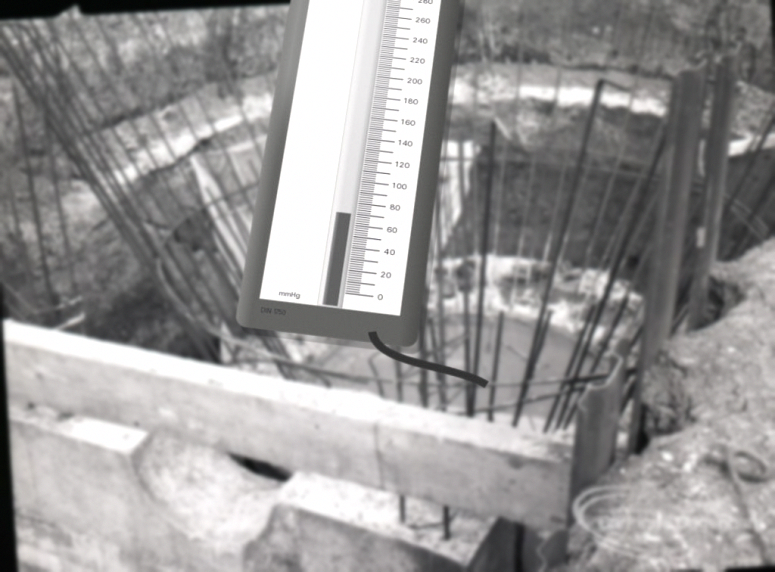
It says 70 mmHg
